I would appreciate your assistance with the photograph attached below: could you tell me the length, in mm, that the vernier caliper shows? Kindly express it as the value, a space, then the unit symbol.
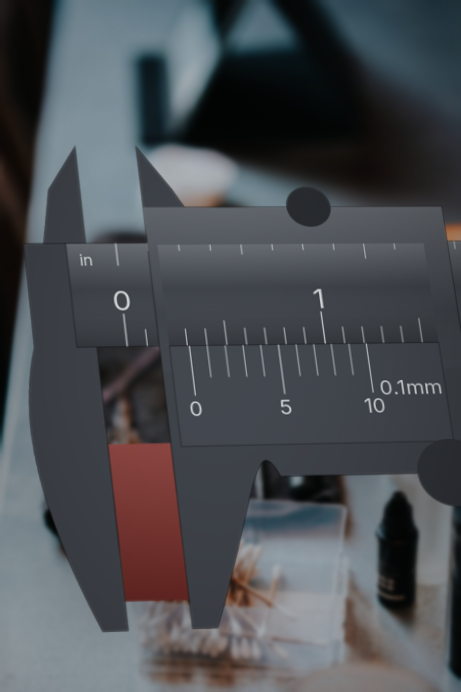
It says 3.1 mm
